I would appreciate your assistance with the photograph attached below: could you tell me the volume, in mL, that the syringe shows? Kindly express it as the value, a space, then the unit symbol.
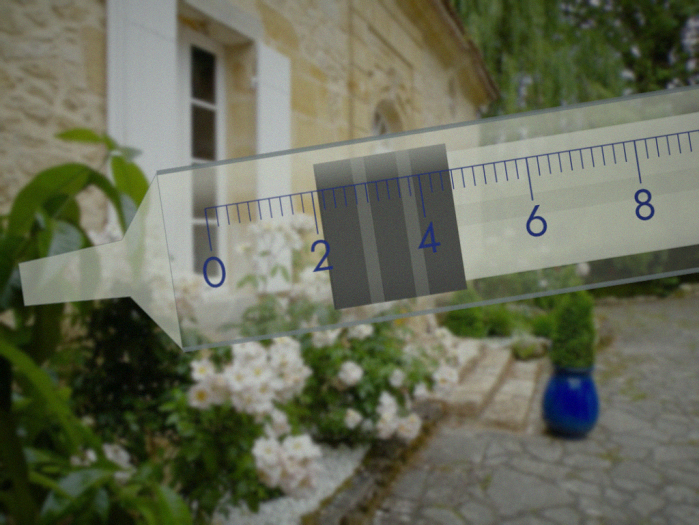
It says 2.1 mL
